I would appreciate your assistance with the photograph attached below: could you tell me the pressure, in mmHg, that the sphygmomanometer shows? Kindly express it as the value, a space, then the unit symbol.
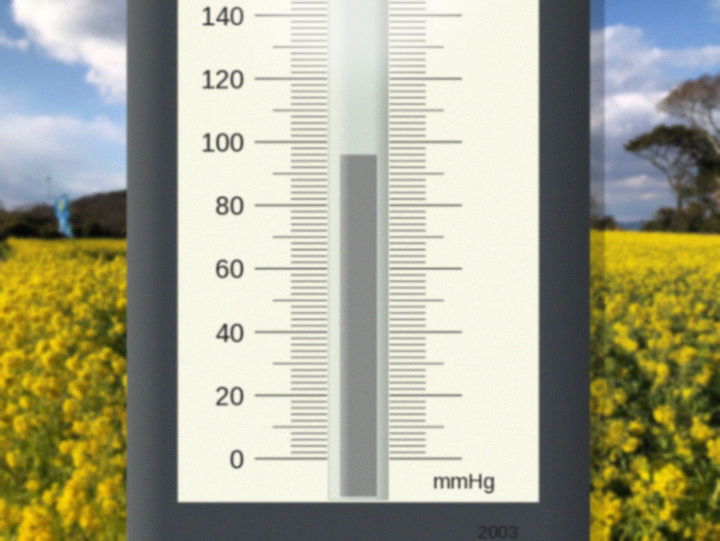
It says 96 mmHg
